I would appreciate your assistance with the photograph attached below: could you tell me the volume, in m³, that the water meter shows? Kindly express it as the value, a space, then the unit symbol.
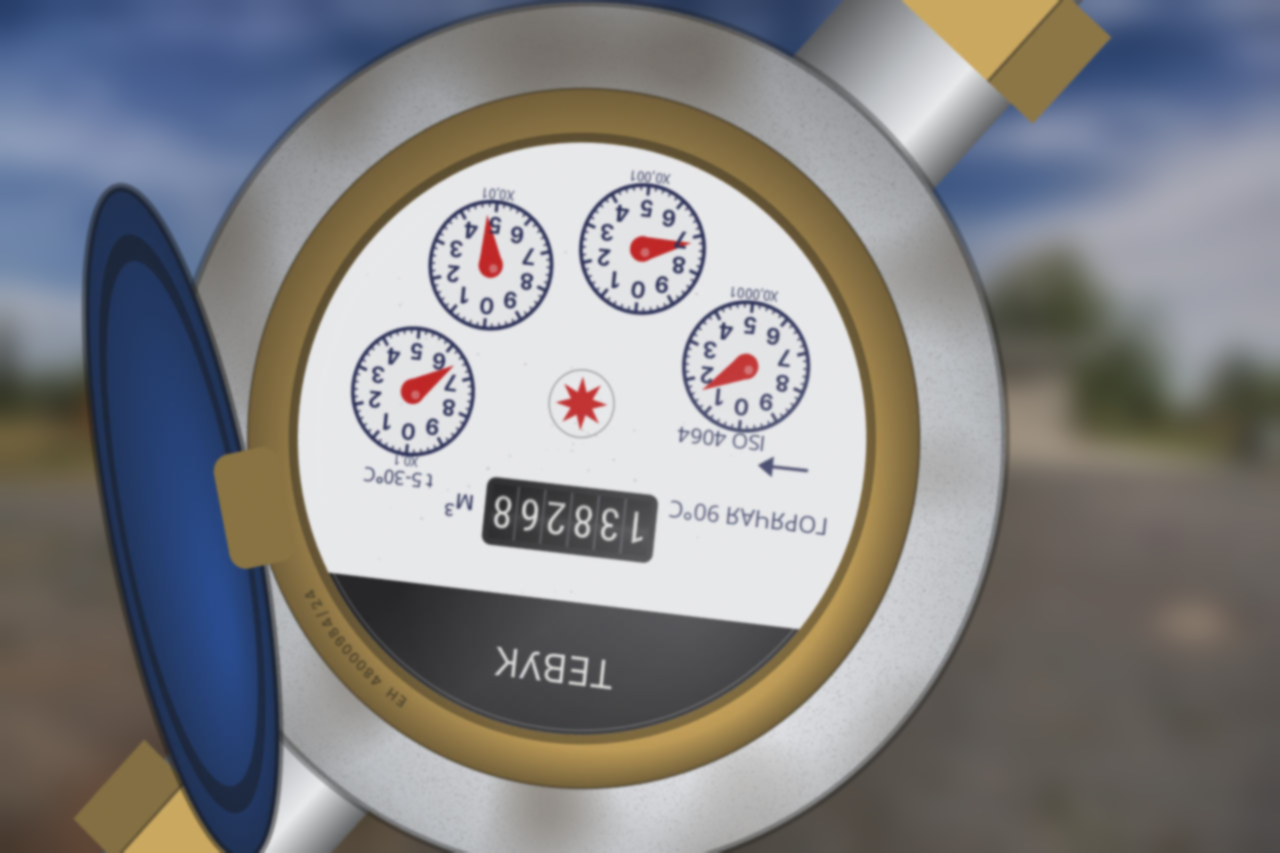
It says 138268.6471 m³
